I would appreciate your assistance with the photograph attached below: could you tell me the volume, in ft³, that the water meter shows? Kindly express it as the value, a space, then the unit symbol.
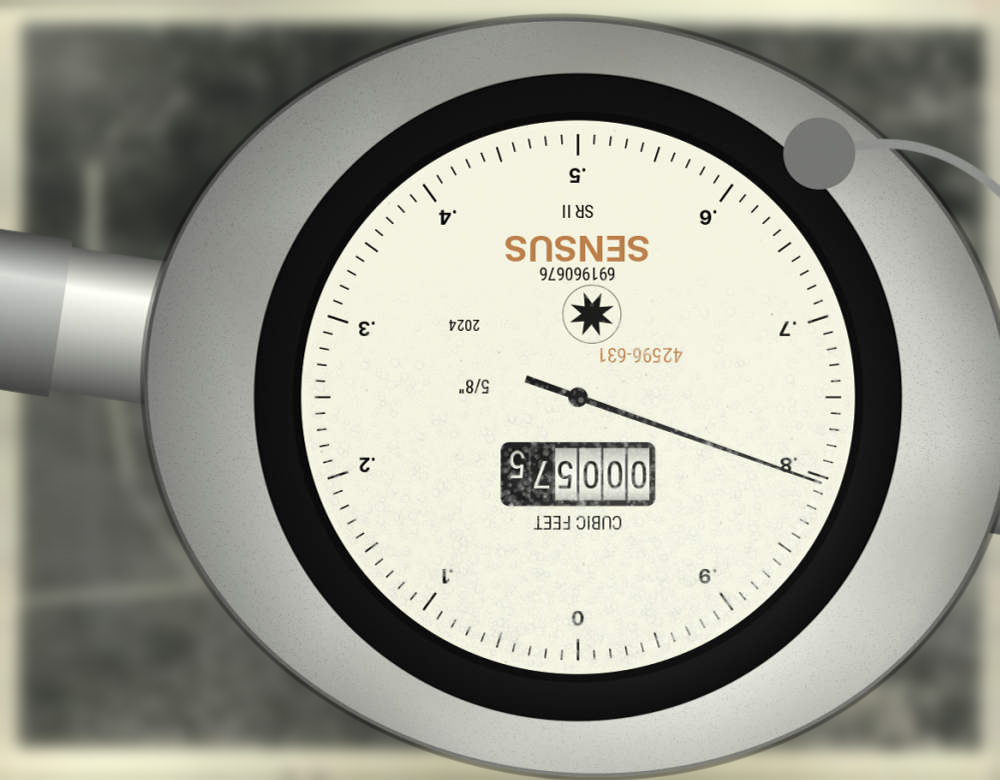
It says 574.80 ft³
